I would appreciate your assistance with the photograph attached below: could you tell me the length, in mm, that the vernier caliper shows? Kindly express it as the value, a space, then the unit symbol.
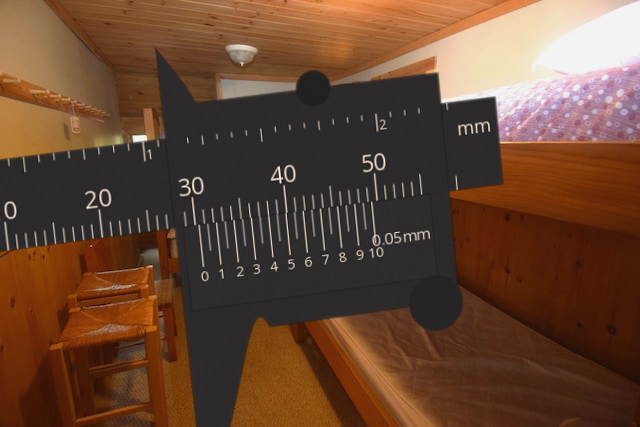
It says 30.4 mm
